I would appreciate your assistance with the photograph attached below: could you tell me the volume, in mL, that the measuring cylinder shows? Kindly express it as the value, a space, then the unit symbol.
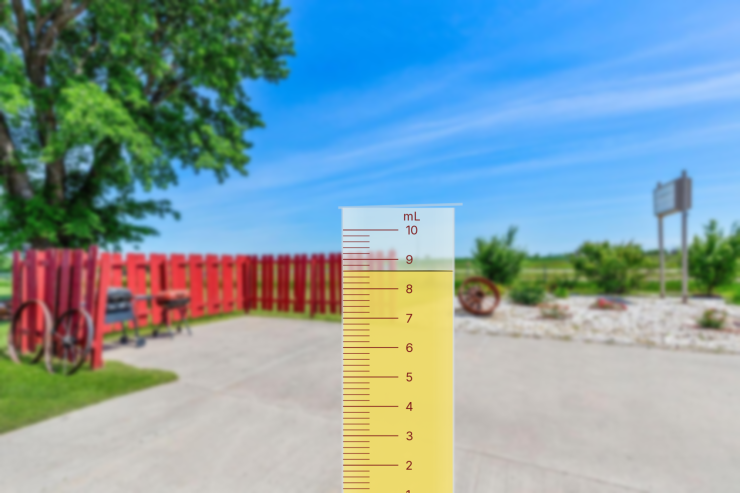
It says 8.6 mL
